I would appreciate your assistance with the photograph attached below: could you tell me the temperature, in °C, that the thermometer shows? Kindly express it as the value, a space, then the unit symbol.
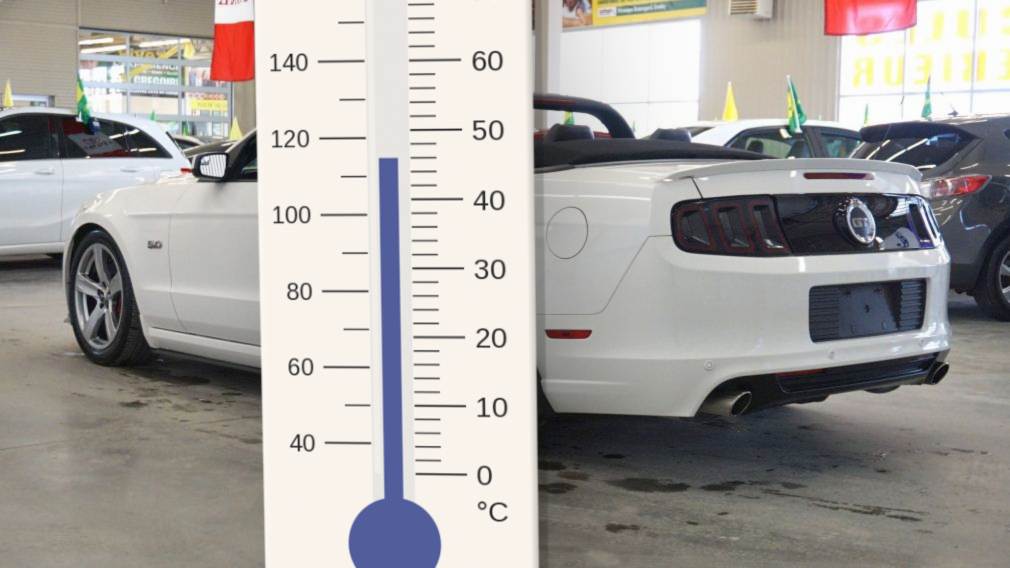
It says 46 °C
